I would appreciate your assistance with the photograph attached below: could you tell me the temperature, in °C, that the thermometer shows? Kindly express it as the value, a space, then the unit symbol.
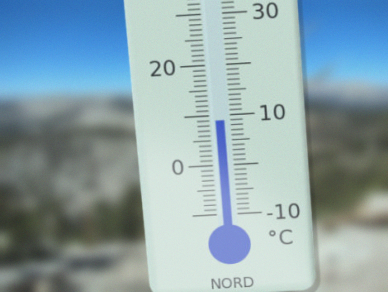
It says 9 °C
